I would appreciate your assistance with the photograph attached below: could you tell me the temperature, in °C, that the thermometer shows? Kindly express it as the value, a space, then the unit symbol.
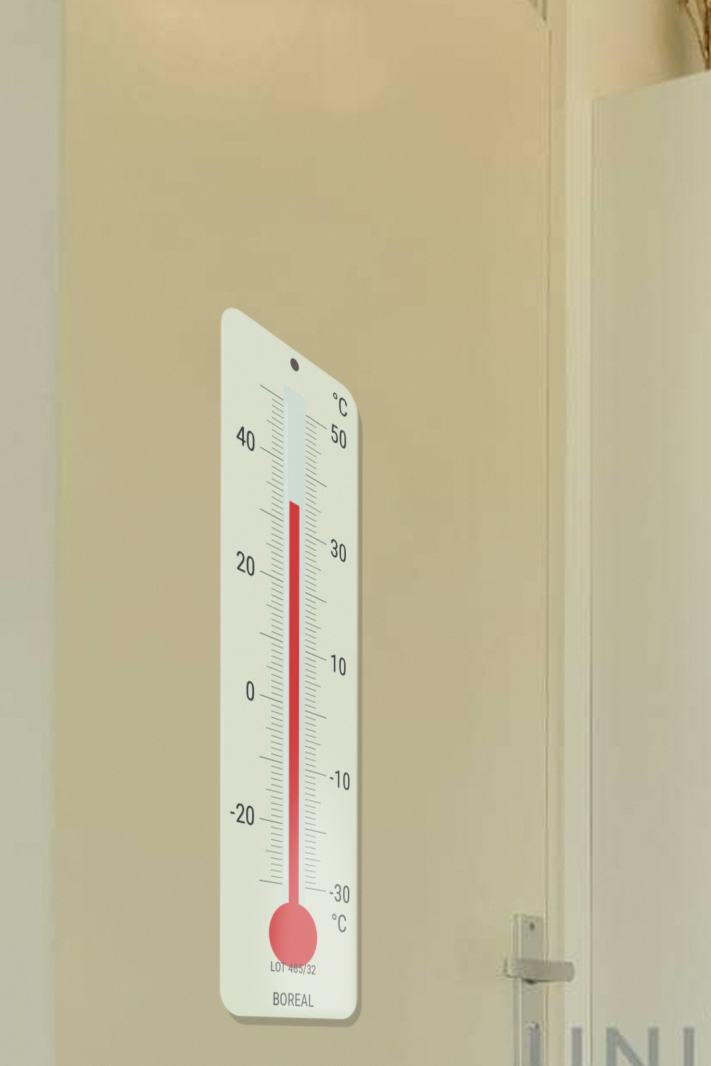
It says 34 °C
